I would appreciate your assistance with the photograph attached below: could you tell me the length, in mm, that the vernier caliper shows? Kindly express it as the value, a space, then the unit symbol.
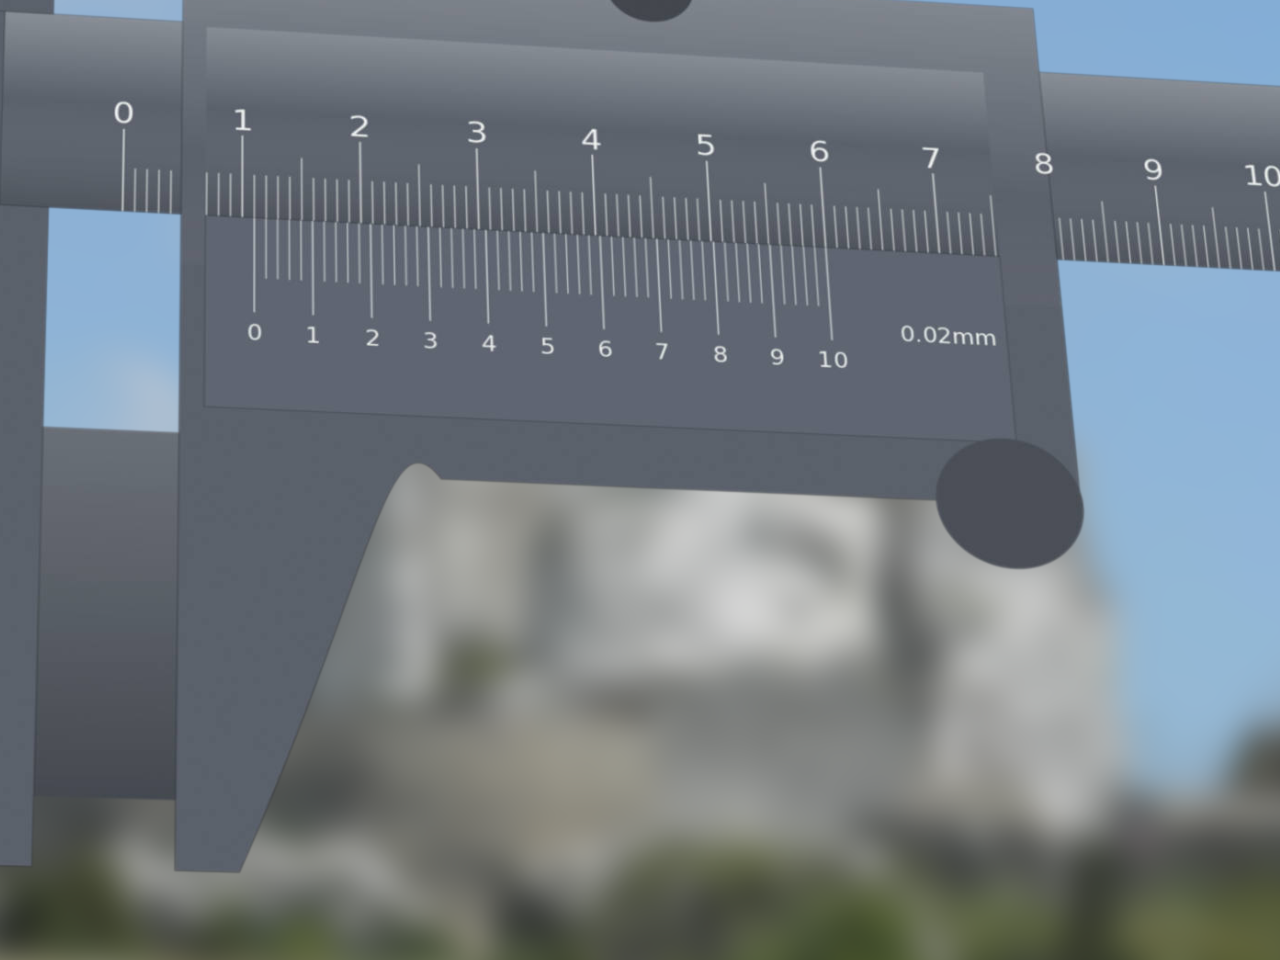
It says 11.0 mm
